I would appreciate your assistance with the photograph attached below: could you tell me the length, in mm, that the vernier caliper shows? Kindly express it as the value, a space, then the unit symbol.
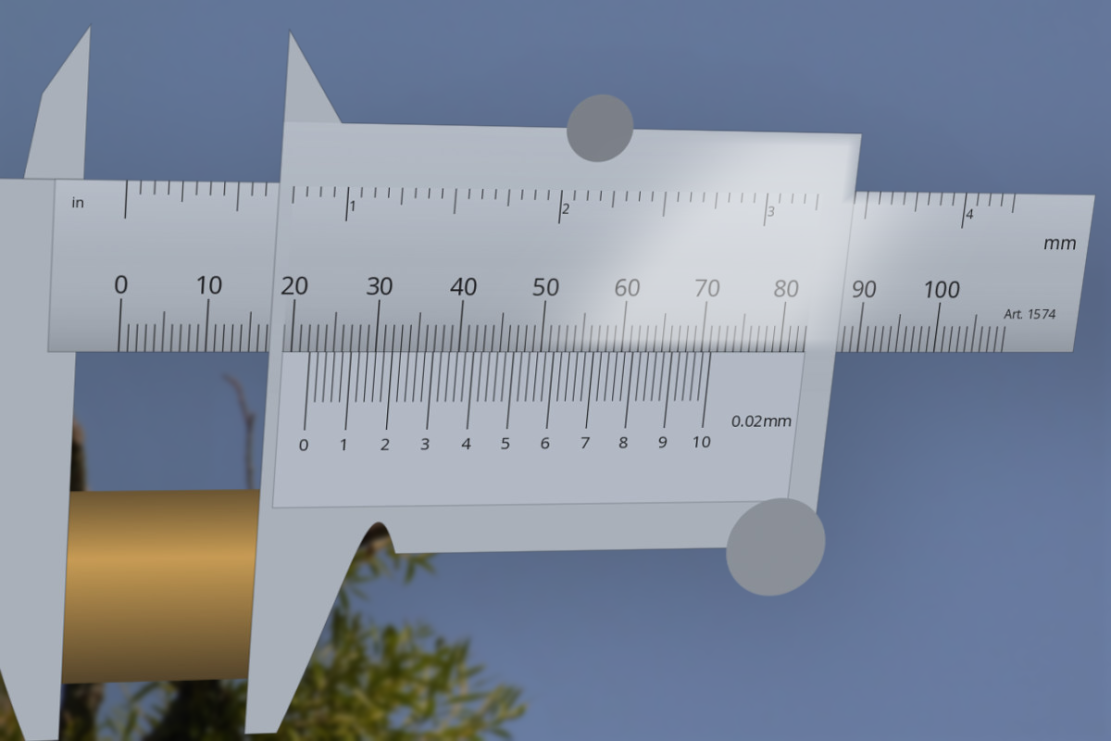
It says 22.2 mm
